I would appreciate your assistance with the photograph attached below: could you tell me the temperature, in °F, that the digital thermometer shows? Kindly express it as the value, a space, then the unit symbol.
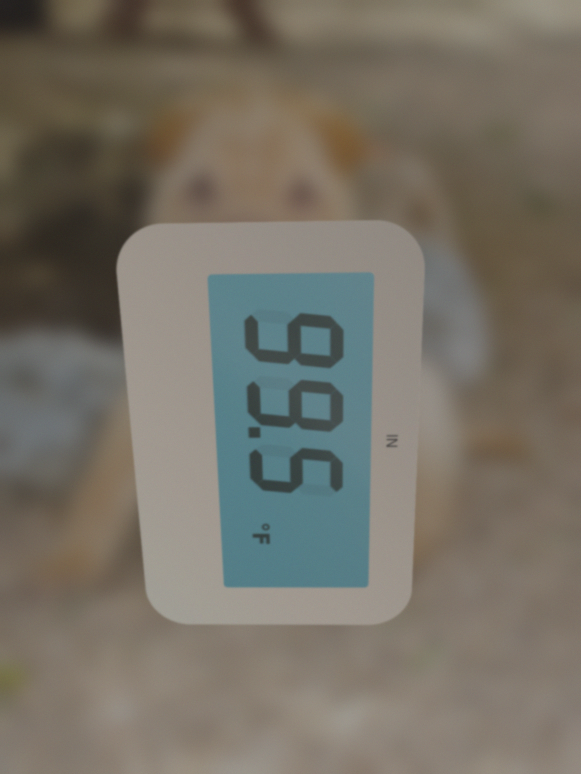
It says 99.5 °F
